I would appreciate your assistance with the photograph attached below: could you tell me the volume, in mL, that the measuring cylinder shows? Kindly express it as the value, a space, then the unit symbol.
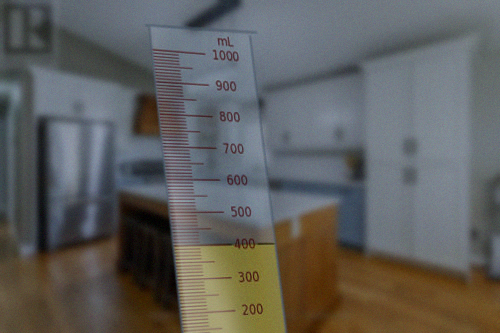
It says 400 mL
